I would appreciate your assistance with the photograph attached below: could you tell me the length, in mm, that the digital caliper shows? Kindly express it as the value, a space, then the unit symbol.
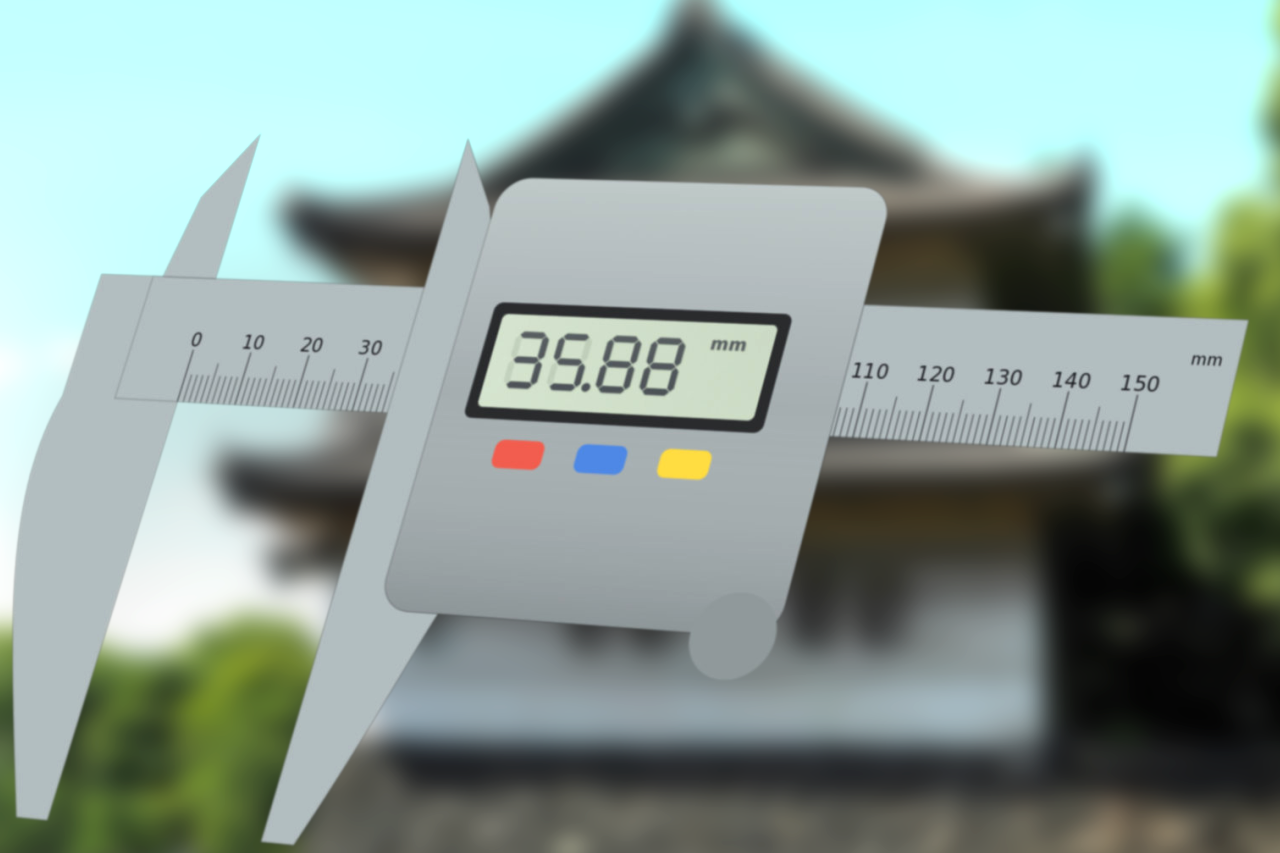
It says 35.88 mm
